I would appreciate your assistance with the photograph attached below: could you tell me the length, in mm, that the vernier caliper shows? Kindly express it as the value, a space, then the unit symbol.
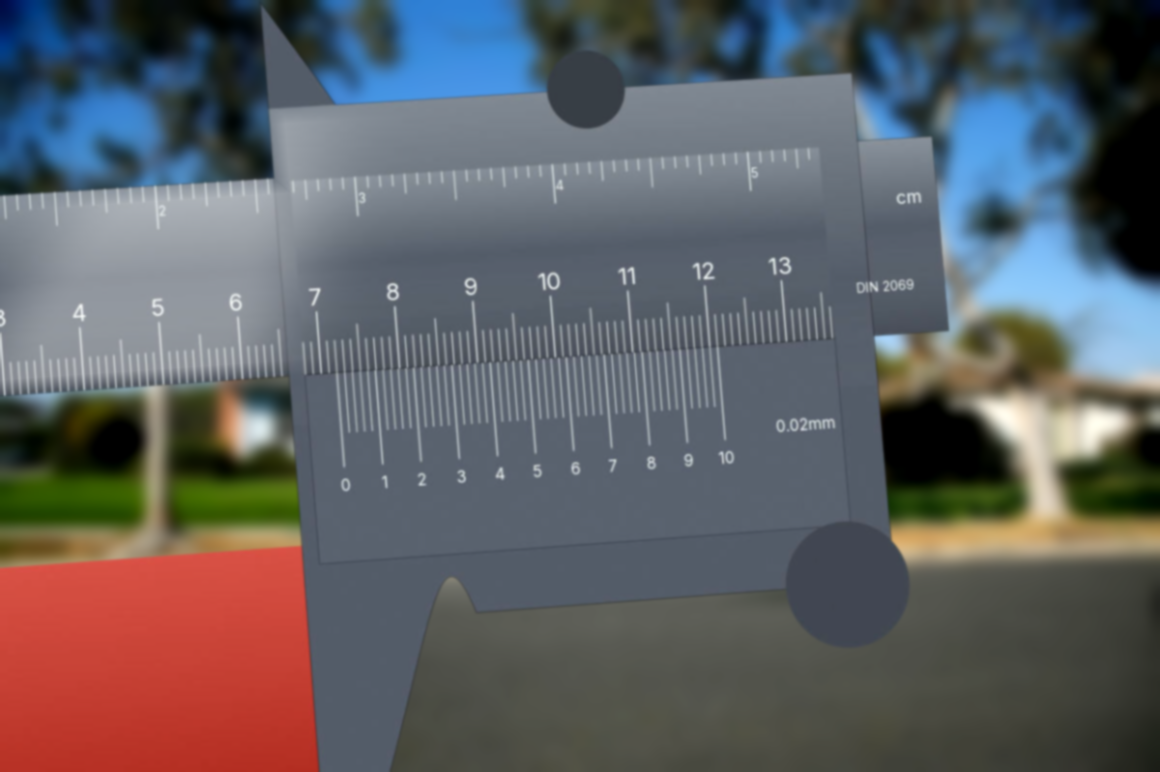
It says 72.0 mm
